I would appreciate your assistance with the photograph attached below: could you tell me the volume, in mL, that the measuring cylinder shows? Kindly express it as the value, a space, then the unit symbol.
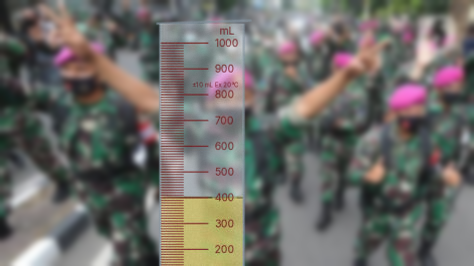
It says 400 mL
